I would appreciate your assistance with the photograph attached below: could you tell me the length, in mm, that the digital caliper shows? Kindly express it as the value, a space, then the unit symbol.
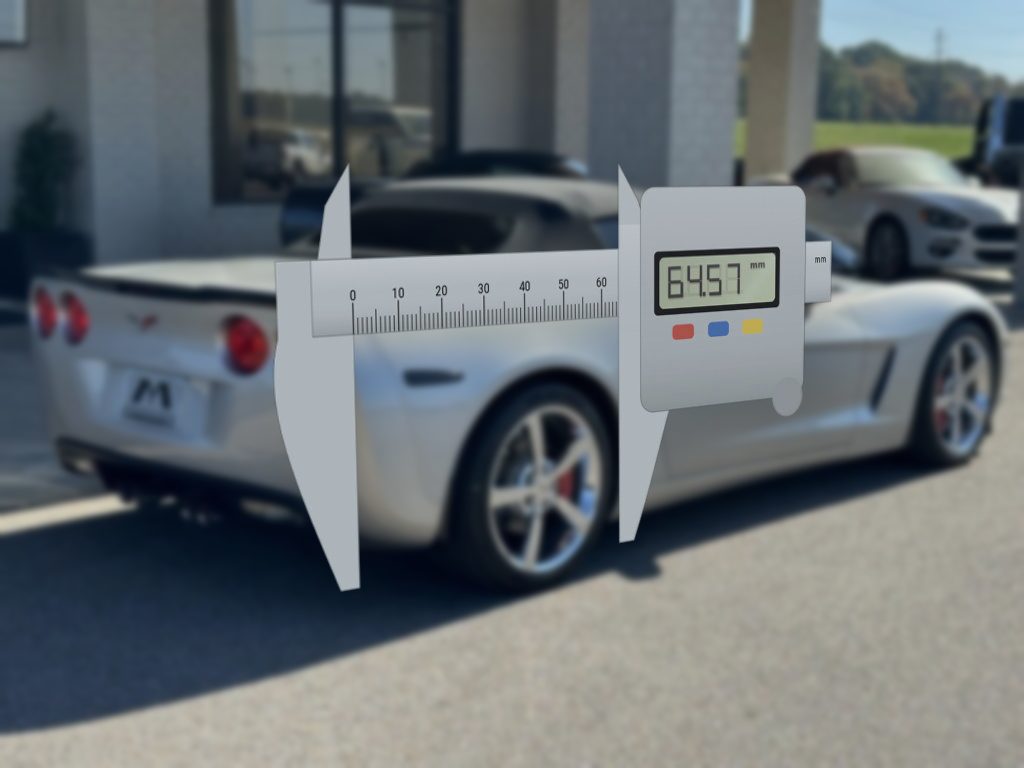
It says 64.57 mm
